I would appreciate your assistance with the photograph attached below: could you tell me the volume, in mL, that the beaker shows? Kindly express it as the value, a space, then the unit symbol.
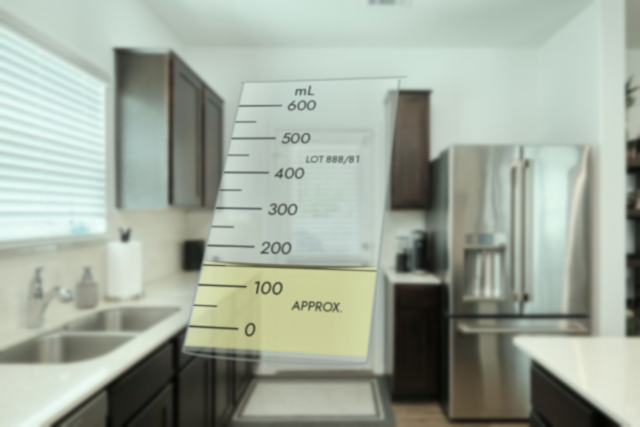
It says 150 mL
